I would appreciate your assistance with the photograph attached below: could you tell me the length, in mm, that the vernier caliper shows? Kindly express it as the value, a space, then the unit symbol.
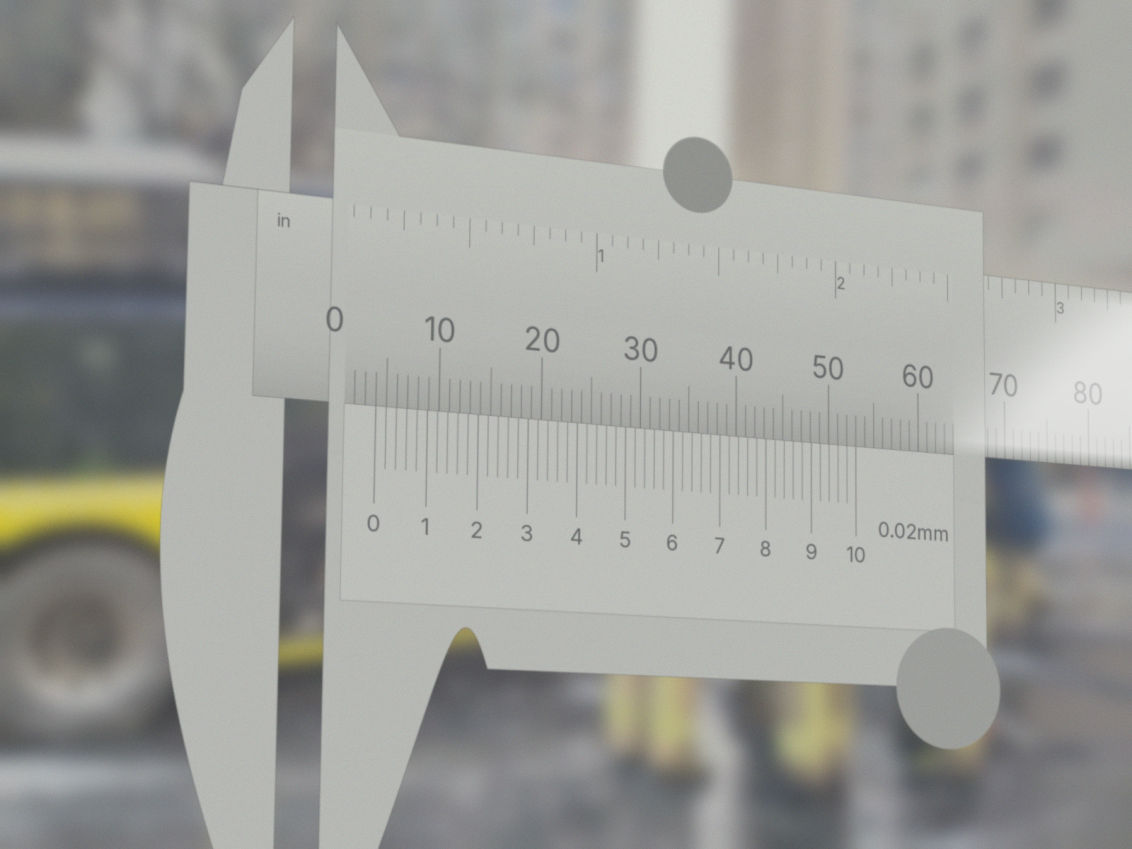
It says 4.0 mm
